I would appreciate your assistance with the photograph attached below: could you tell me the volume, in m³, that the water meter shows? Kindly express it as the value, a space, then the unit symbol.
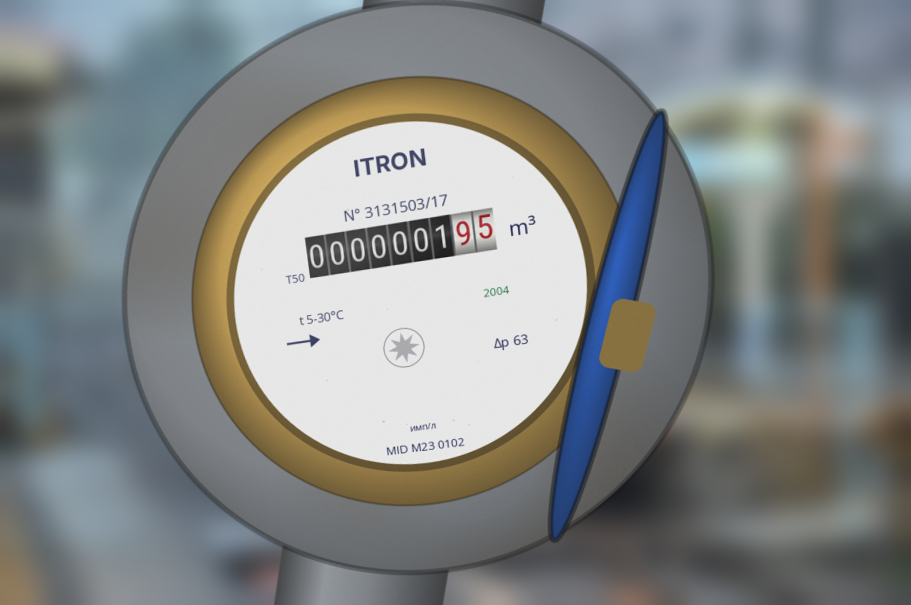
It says 1.95 m³
